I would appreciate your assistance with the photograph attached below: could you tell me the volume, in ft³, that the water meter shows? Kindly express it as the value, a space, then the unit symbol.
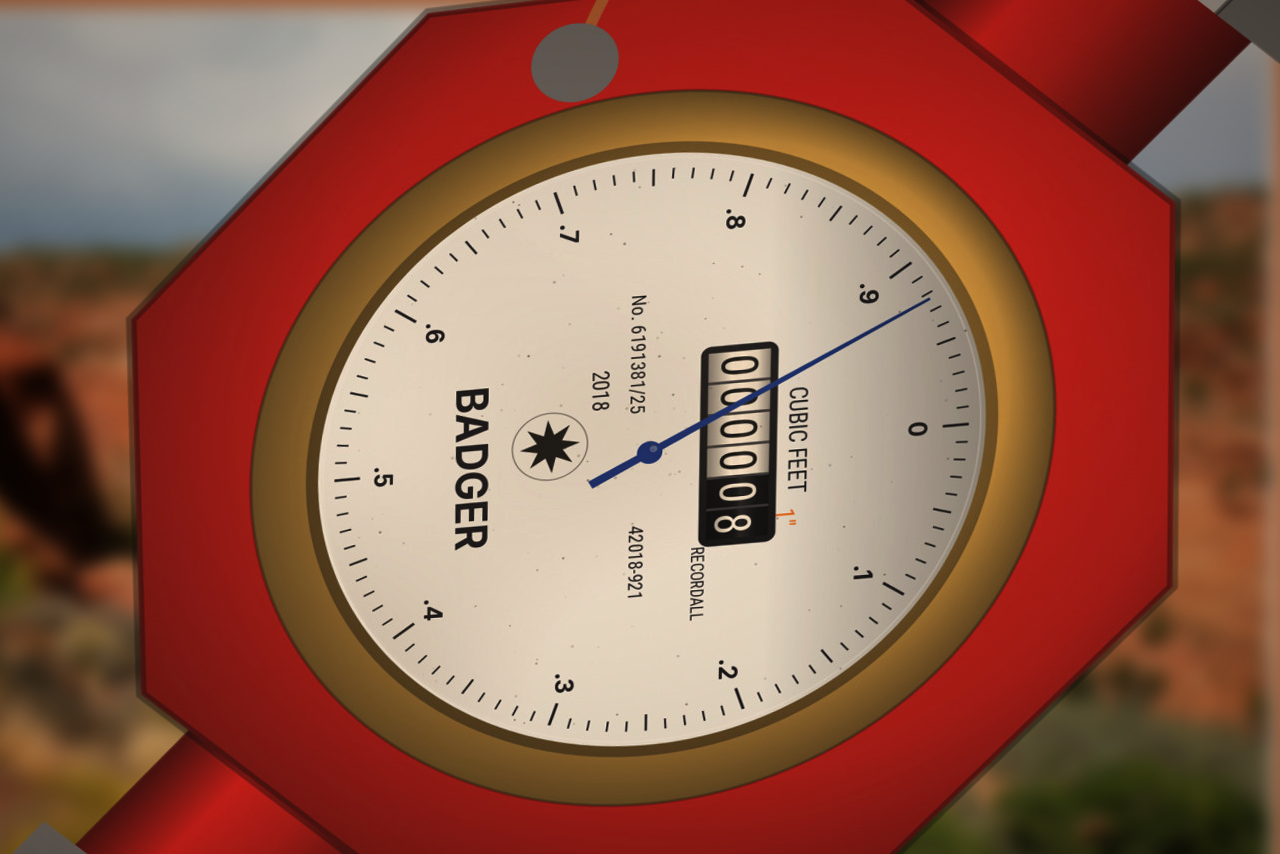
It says 7.92 ft³
